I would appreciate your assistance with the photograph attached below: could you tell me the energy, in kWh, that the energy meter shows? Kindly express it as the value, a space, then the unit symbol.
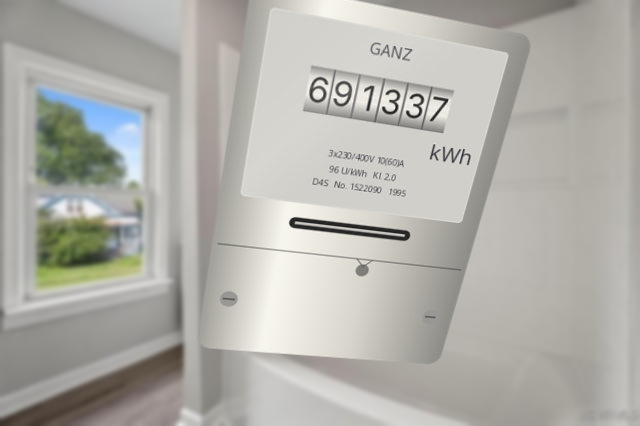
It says 691337 kWh
